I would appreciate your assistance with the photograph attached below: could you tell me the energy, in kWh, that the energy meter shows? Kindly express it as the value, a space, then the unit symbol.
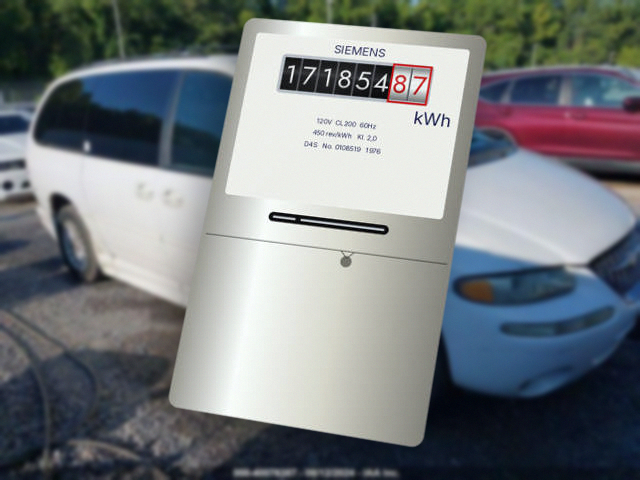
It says 171854.87 kWh
